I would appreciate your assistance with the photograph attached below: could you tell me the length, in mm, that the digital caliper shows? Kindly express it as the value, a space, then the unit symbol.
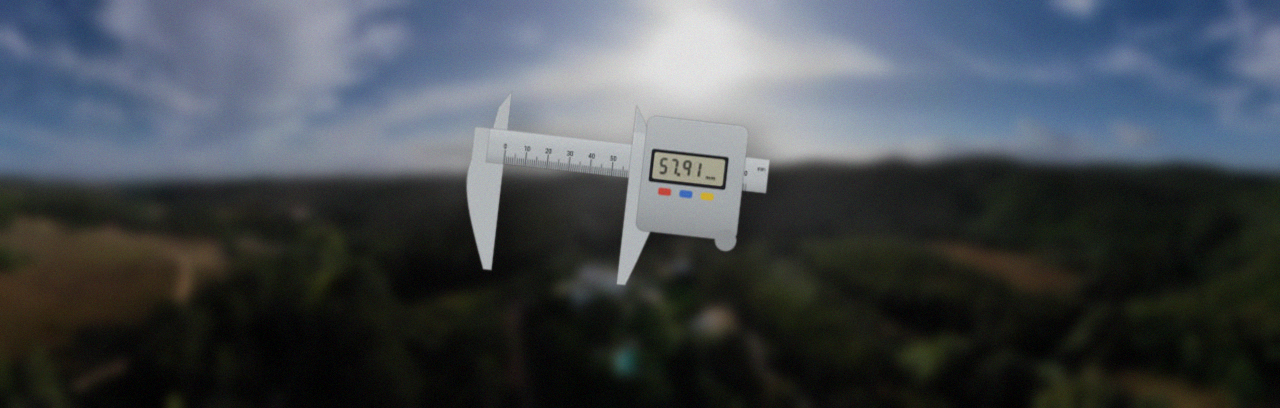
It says 57.91 mm
